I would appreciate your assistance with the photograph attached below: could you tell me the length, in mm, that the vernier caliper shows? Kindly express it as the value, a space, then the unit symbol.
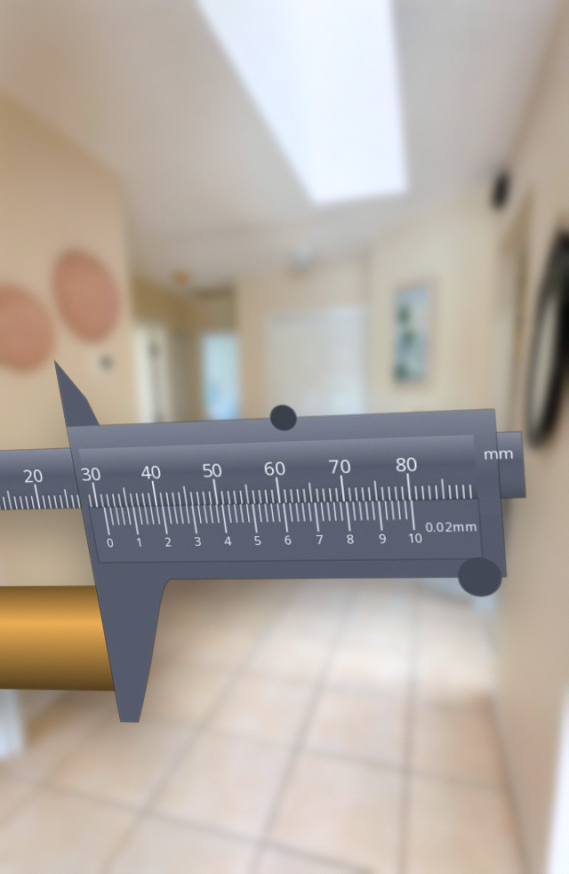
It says 31.2 mm
